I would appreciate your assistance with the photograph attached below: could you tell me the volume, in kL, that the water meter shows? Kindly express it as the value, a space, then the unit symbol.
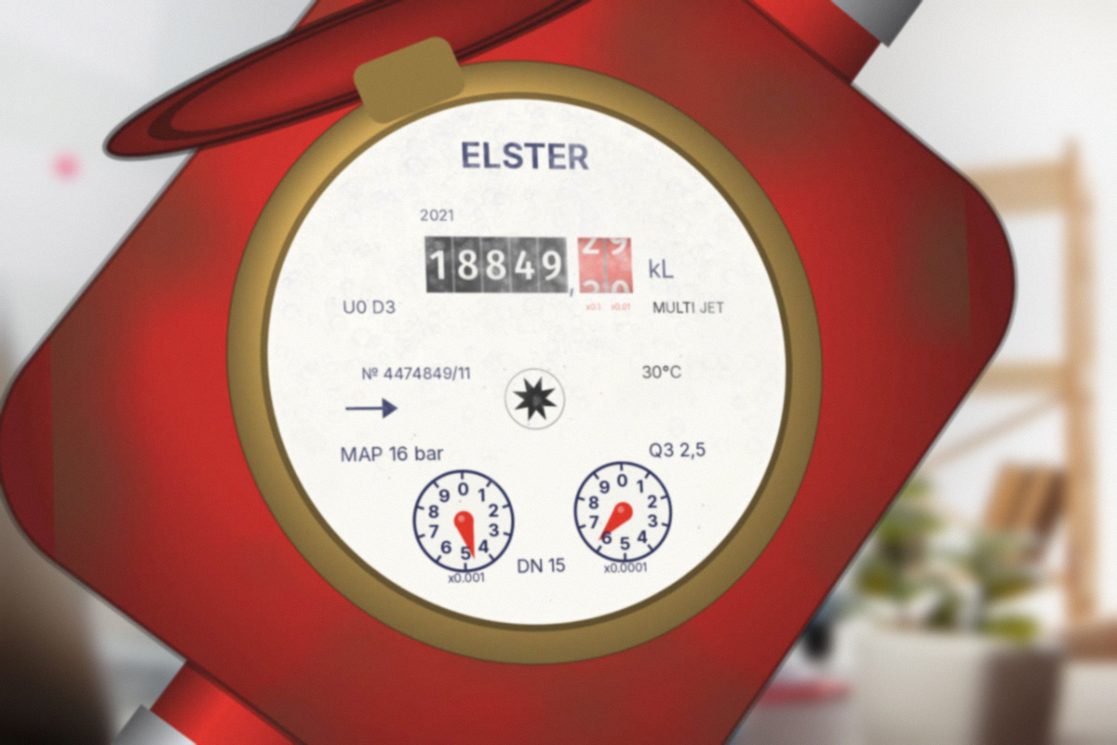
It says 18849.2946 kL
